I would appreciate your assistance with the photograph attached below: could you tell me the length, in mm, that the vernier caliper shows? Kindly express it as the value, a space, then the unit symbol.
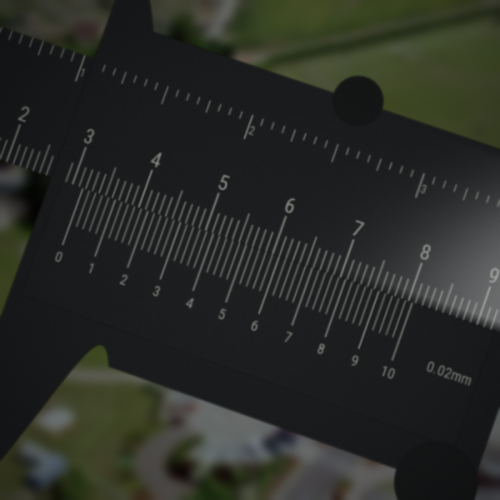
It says 31.6 mm
